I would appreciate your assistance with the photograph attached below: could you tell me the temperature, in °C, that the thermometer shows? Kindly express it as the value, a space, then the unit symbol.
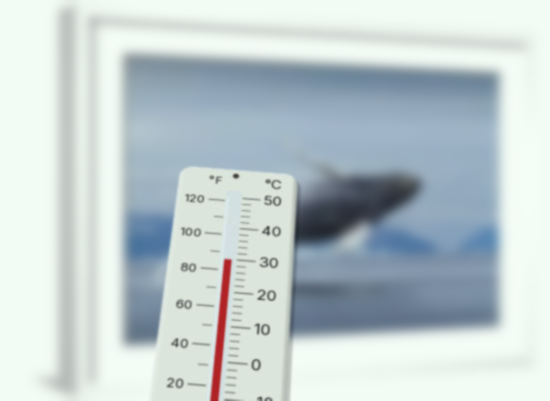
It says 30 °C
